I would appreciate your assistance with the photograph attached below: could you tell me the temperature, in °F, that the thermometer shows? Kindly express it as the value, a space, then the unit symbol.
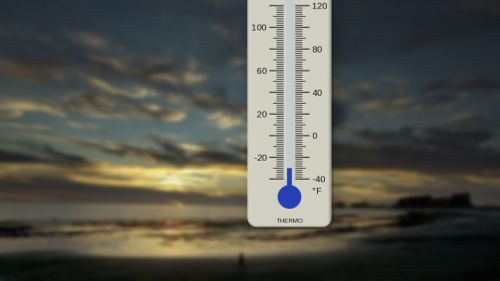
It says -30 °F
